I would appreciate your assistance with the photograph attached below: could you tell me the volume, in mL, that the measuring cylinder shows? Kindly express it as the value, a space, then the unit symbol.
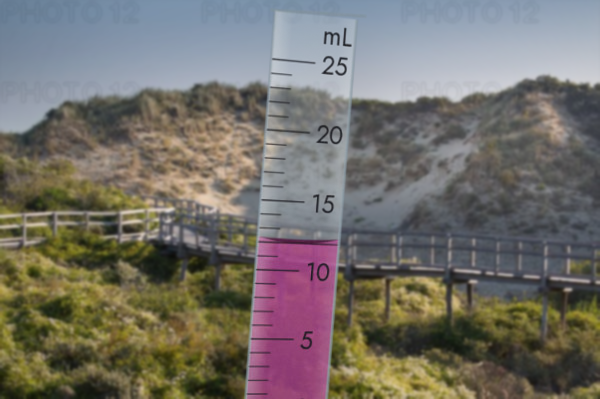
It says 12 mL
